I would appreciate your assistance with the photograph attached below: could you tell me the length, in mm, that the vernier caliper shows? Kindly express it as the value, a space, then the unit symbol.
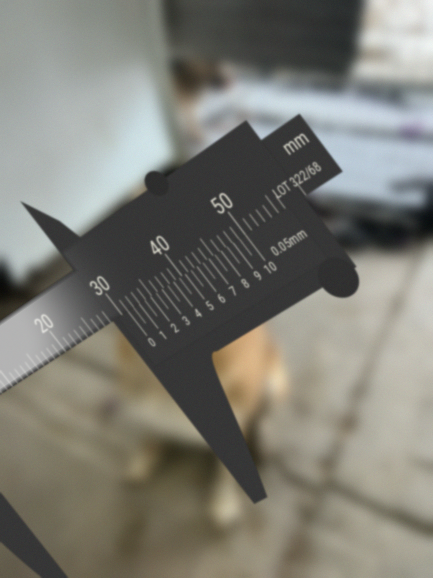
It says 31.0 mm
